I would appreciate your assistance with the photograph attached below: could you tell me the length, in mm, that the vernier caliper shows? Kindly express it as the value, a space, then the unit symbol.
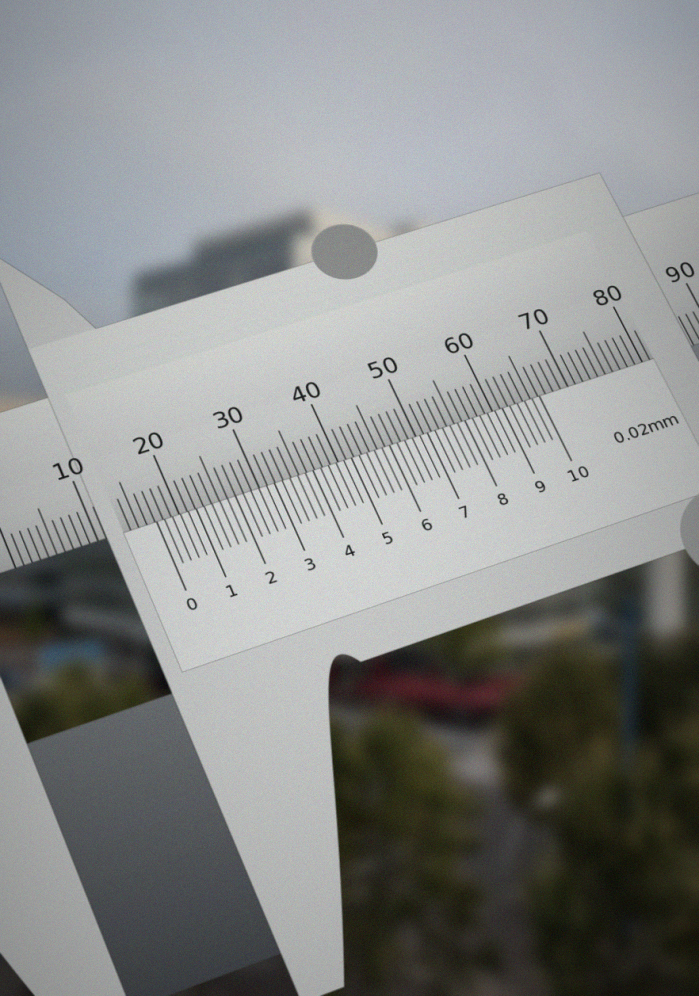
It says 17.2 mm
